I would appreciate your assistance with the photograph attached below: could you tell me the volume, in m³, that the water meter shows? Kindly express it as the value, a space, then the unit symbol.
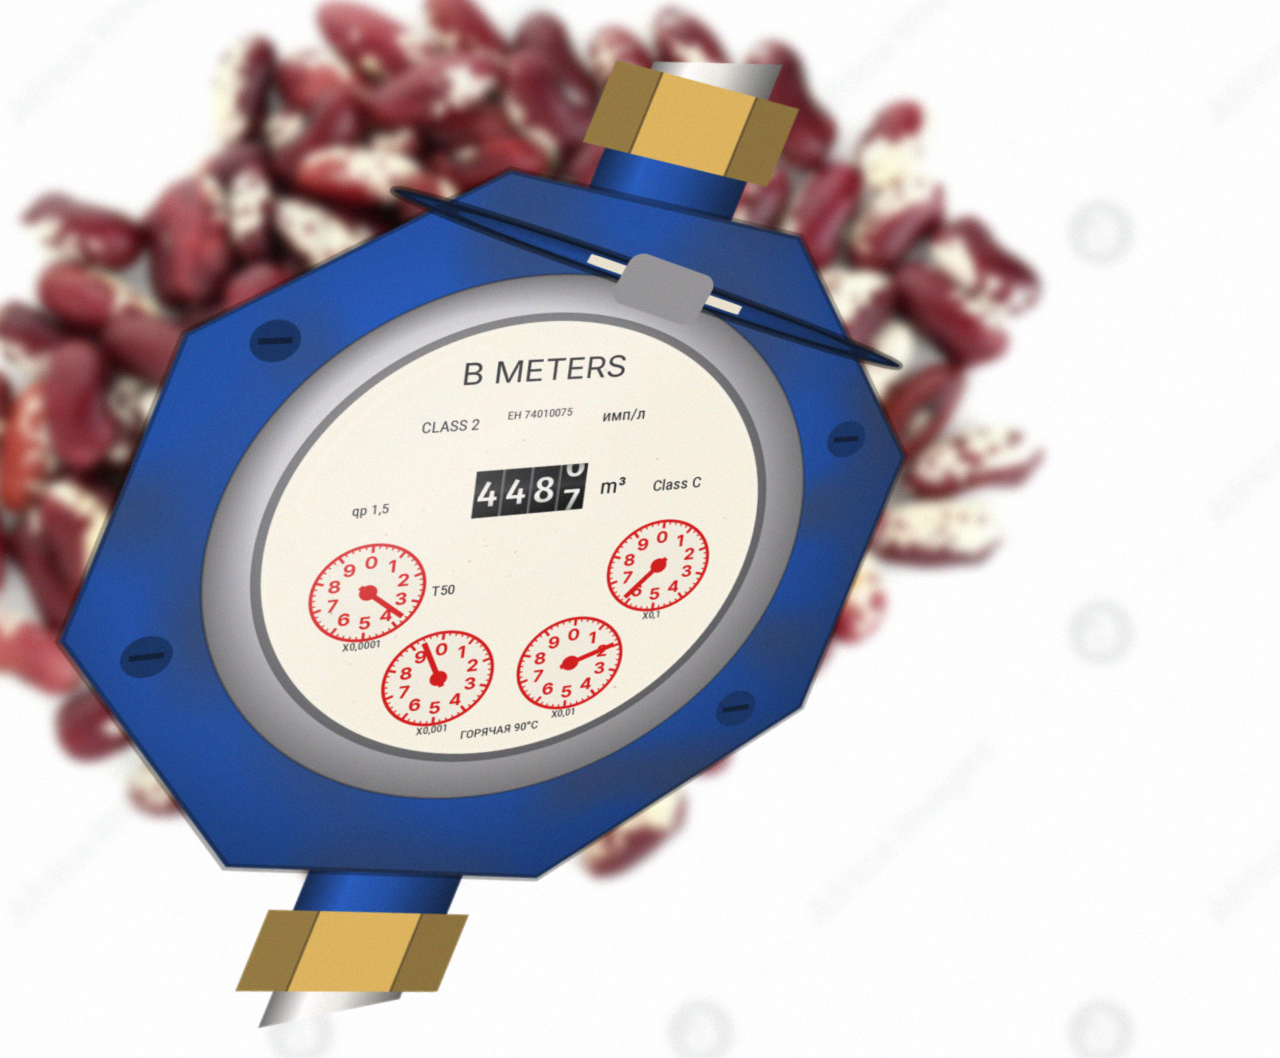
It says 4486.6193 m³
